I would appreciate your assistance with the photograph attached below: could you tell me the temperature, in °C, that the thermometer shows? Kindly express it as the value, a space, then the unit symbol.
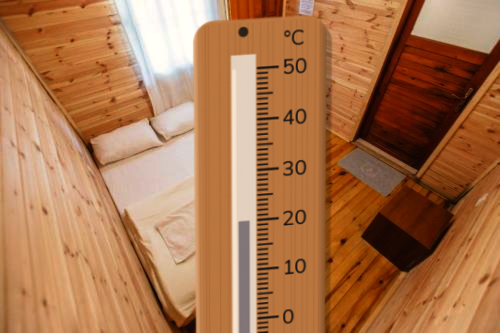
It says 20 °C
